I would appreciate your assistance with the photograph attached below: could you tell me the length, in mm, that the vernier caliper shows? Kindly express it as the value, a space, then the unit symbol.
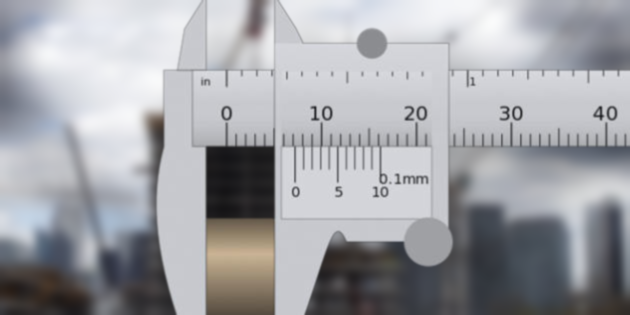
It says 7.2 mm
